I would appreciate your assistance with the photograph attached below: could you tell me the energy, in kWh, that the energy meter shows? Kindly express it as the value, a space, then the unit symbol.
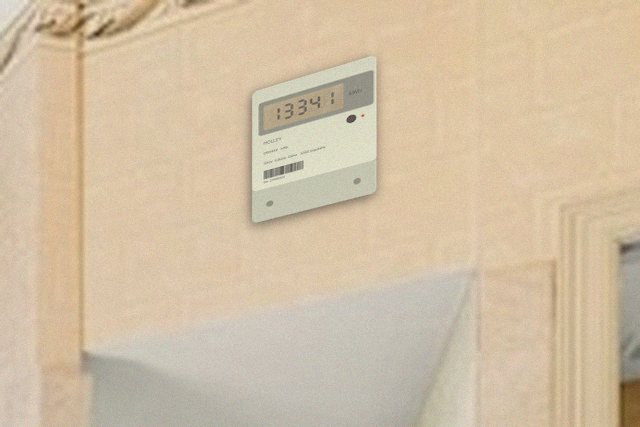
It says 13341 kWh
